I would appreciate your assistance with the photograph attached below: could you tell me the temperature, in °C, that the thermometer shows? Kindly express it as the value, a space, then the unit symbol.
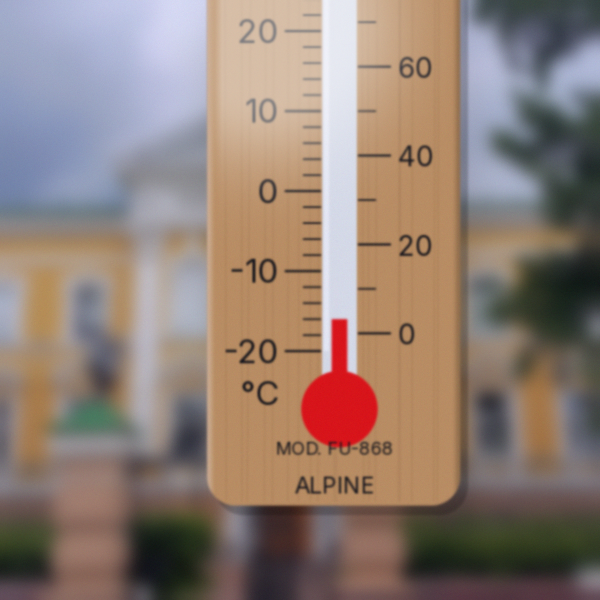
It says -16 °C
